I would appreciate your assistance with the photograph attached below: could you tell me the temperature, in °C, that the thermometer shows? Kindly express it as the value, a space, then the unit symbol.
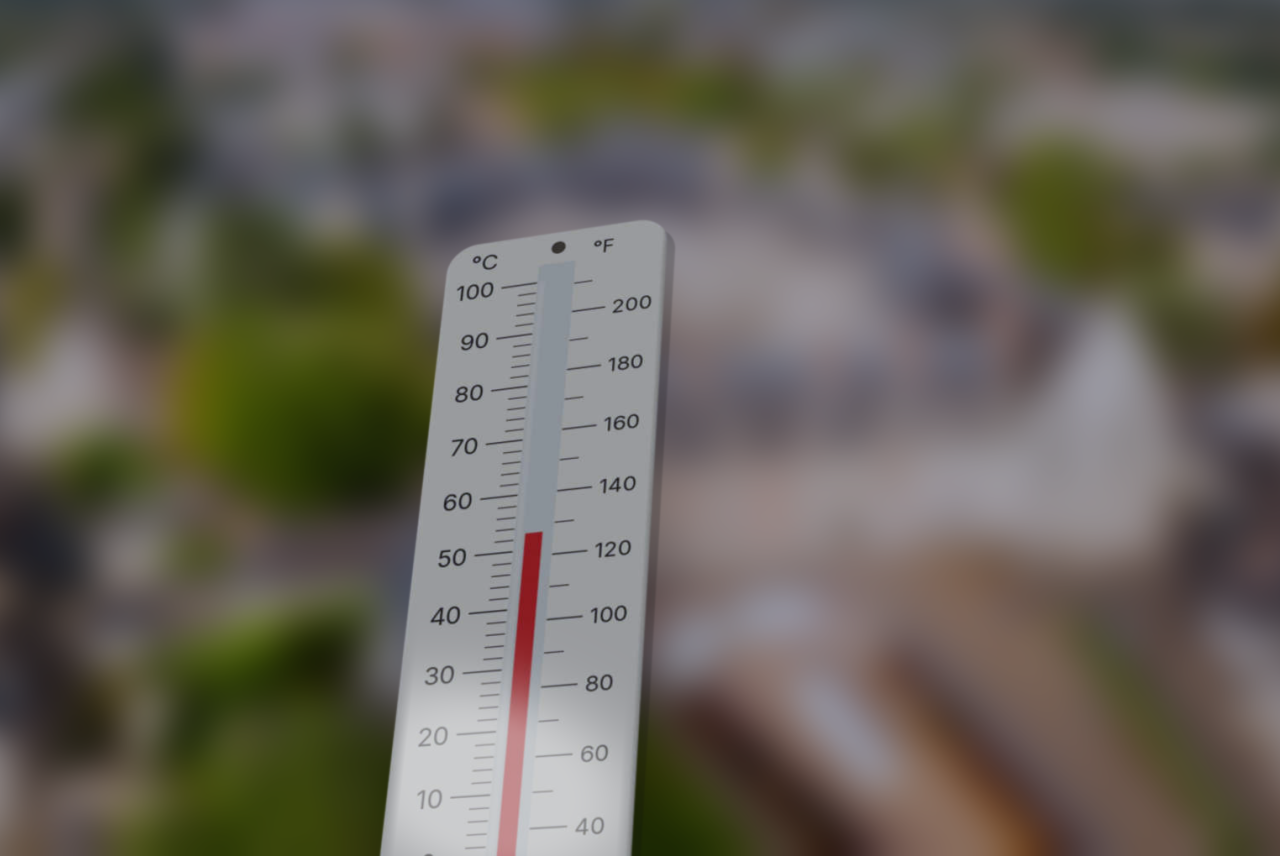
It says 53 °C
